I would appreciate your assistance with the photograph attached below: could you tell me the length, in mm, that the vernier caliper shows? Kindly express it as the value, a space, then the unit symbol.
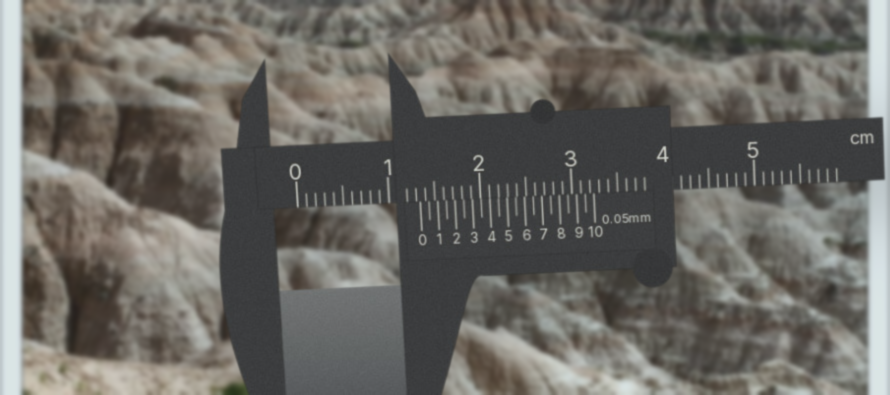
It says 13.4 mm
